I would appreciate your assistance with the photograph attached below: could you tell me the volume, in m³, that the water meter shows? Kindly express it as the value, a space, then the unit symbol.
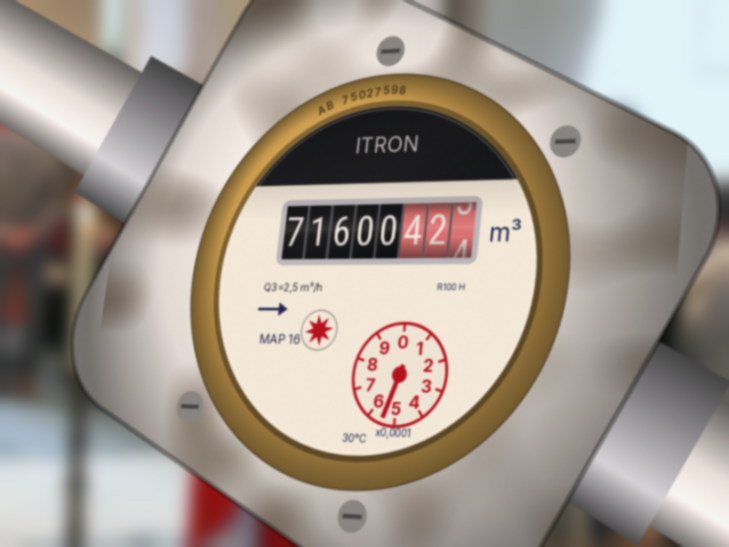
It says 71600.4235 m³
